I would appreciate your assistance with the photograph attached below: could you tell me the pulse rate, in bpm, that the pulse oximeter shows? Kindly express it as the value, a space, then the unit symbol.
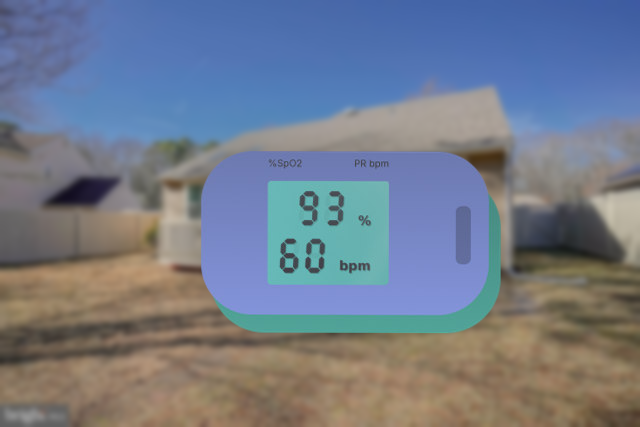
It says 60 bpm
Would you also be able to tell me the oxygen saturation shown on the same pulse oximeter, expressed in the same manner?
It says 93 %
